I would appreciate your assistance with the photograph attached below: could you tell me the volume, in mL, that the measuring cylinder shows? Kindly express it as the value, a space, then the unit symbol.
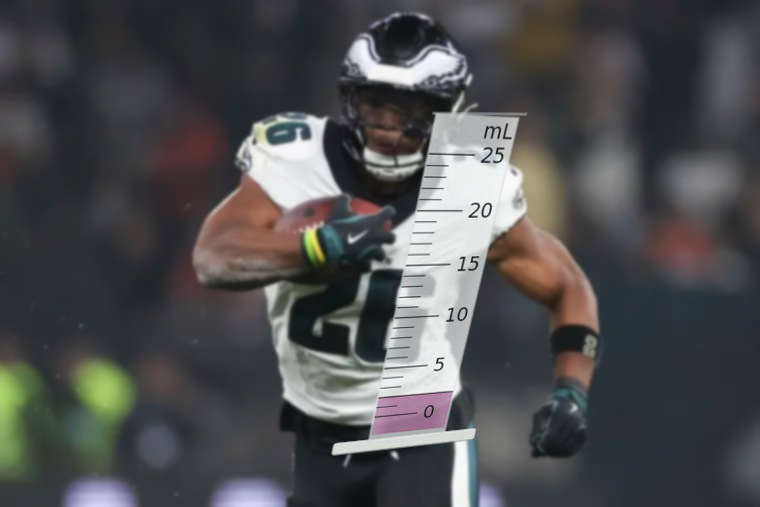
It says 2 mL
